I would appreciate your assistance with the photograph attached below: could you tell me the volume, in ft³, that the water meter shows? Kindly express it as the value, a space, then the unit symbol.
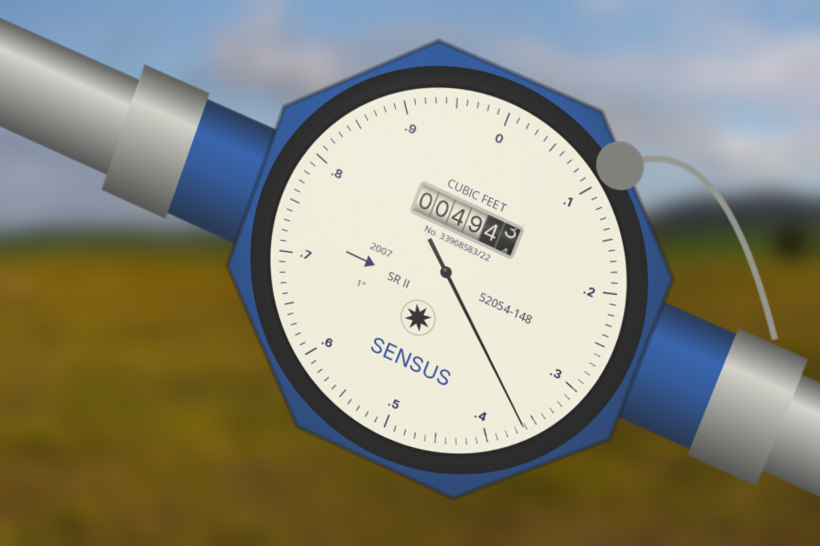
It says 4943.36 ft³
